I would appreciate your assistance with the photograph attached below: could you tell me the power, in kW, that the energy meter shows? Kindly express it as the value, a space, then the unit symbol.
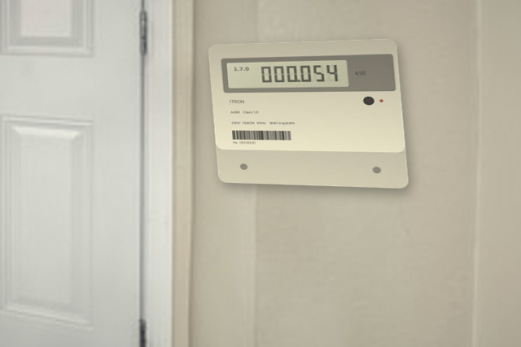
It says 0.054 kW
